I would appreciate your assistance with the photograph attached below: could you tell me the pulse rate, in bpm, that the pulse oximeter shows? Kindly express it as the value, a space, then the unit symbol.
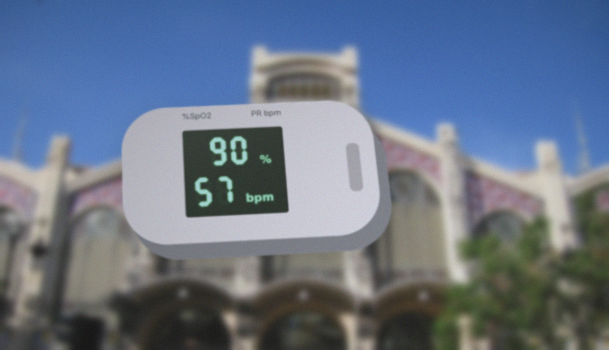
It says 57 bpm
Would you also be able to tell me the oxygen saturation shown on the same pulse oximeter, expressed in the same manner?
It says 90 %
